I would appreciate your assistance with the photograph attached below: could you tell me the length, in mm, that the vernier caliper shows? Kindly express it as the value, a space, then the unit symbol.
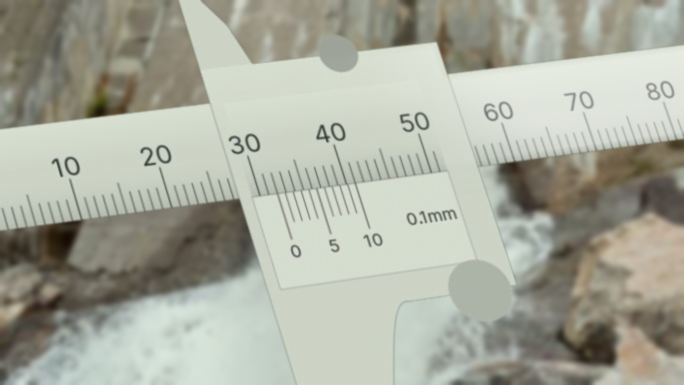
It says 32.0 mm
